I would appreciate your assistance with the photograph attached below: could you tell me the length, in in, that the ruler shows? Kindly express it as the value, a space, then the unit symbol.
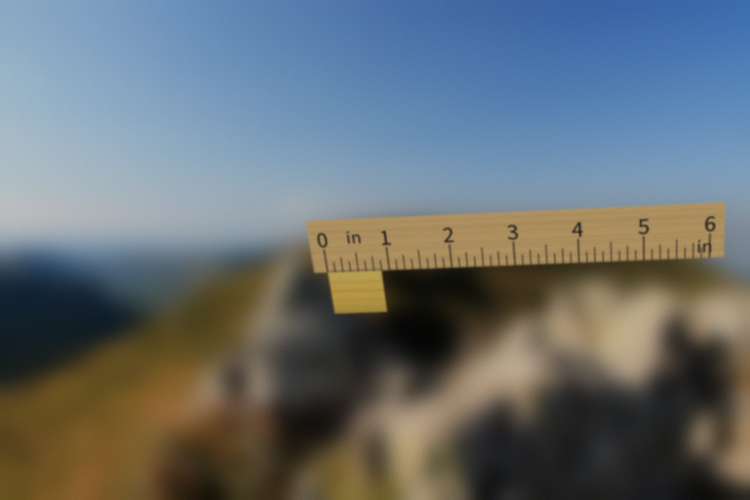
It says 0.875 in
